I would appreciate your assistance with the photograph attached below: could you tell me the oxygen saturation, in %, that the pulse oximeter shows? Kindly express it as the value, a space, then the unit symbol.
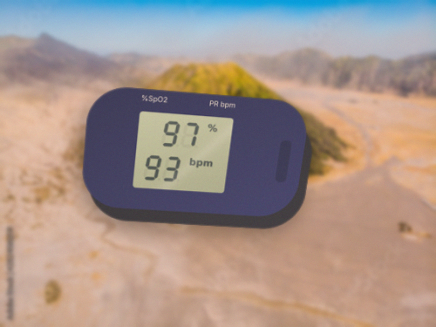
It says 97 %
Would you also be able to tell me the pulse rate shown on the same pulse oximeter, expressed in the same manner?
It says 93 bpm
